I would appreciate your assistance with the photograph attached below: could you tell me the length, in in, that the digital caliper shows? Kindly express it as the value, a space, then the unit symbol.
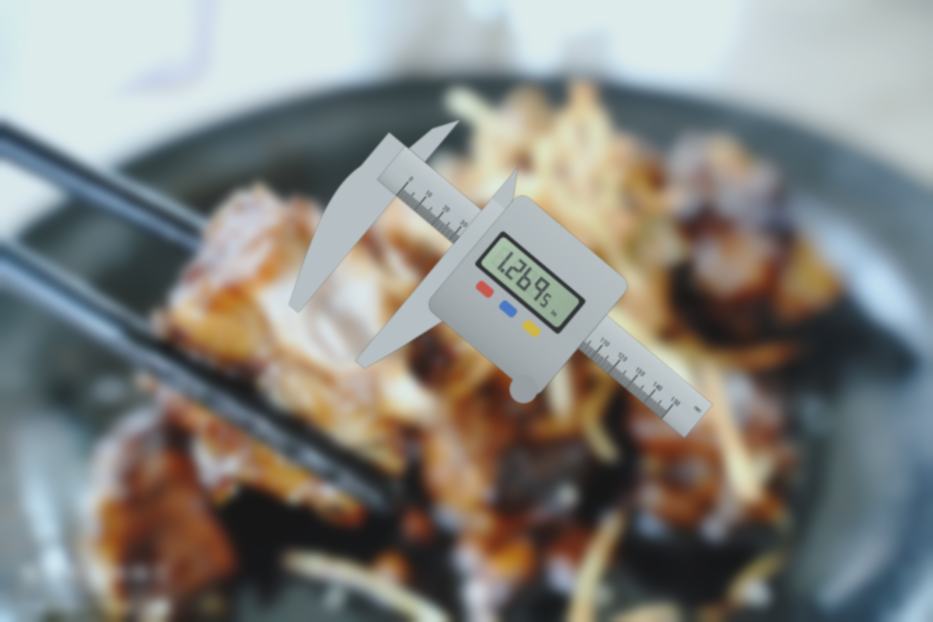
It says 1.2695 in
